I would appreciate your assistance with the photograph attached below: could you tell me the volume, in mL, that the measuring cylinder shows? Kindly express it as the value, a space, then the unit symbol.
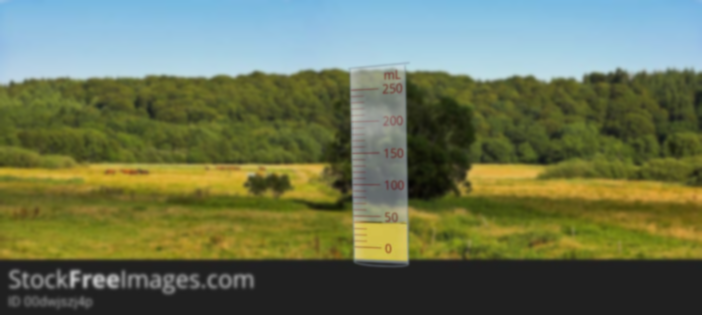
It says 40 mL
